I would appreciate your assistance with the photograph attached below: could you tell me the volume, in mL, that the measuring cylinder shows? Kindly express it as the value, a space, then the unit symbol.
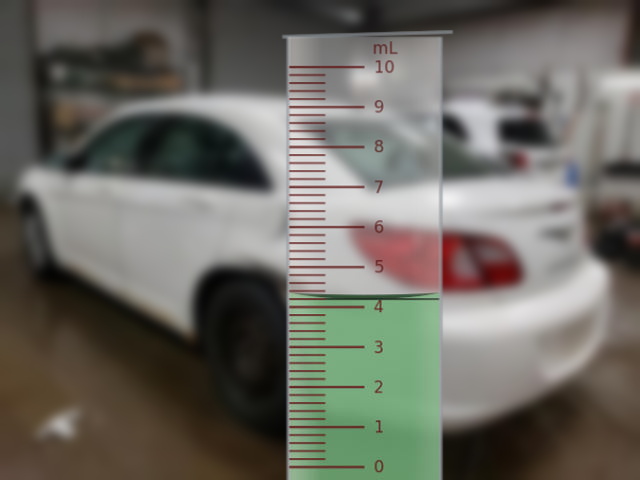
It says 4.2 mL
